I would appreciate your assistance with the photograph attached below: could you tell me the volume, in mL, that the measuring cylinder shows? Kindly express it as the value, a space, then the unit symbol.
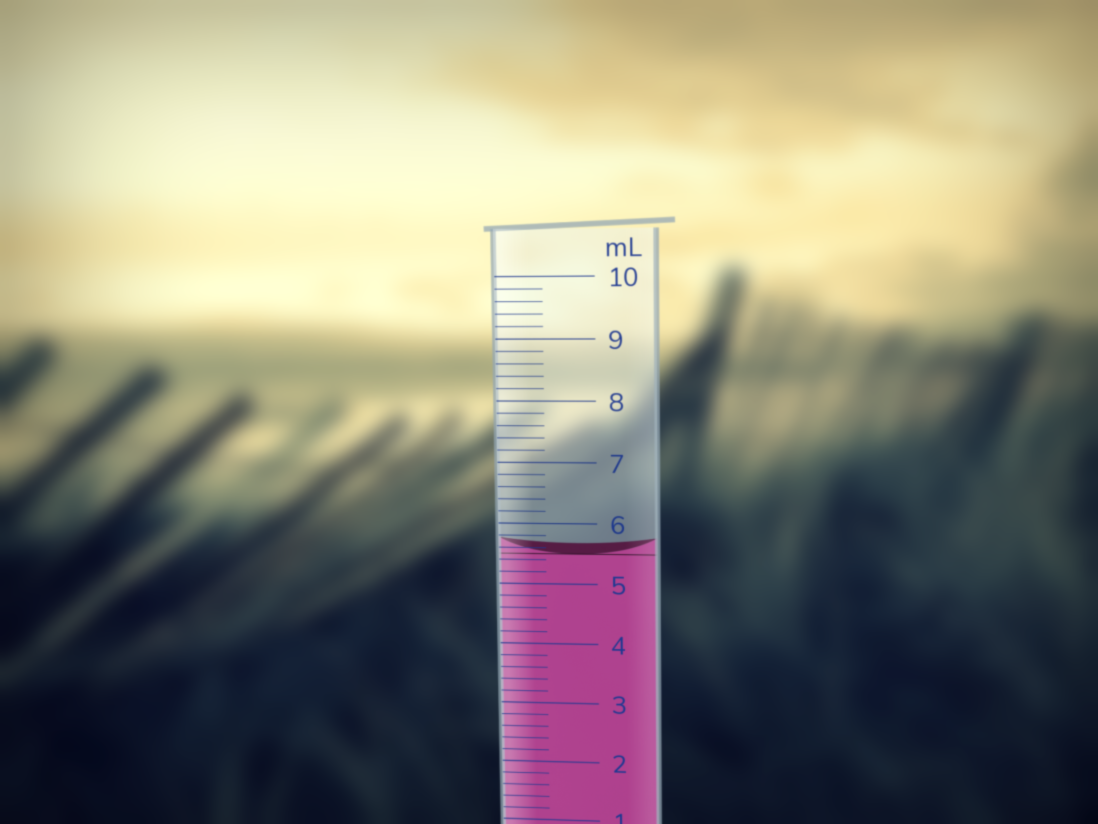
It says 5.5 mL
